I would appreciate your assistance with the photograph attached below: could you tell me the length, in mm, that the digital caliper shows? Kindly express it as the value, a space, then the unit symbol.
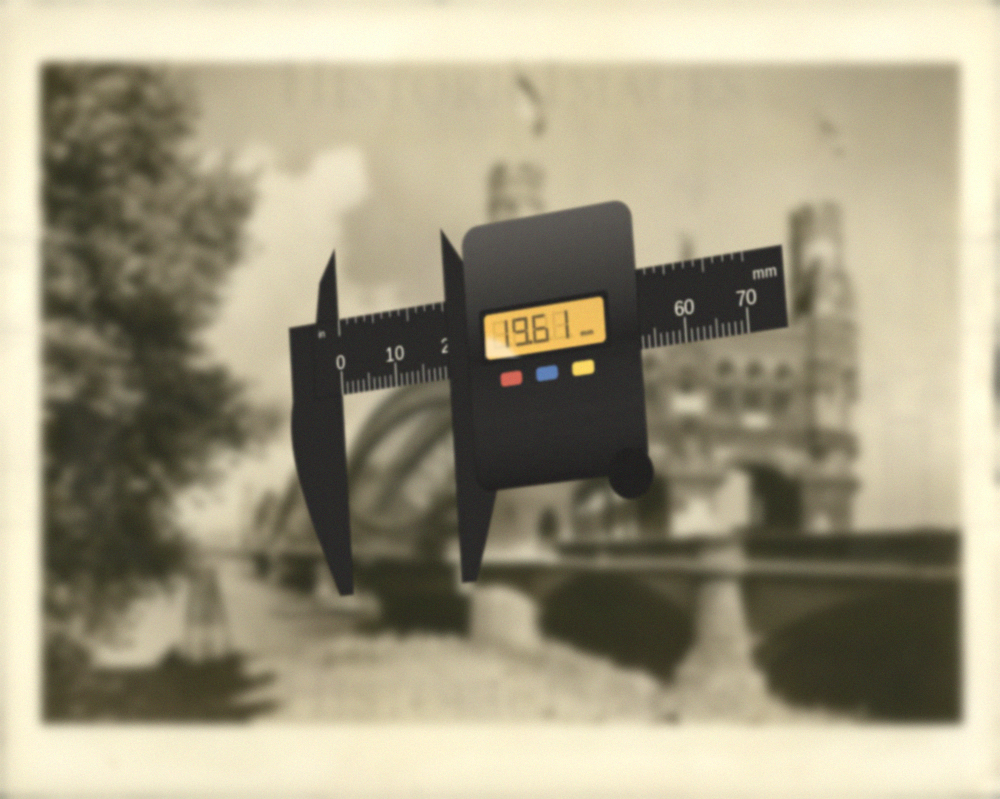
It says 19.61 mm
